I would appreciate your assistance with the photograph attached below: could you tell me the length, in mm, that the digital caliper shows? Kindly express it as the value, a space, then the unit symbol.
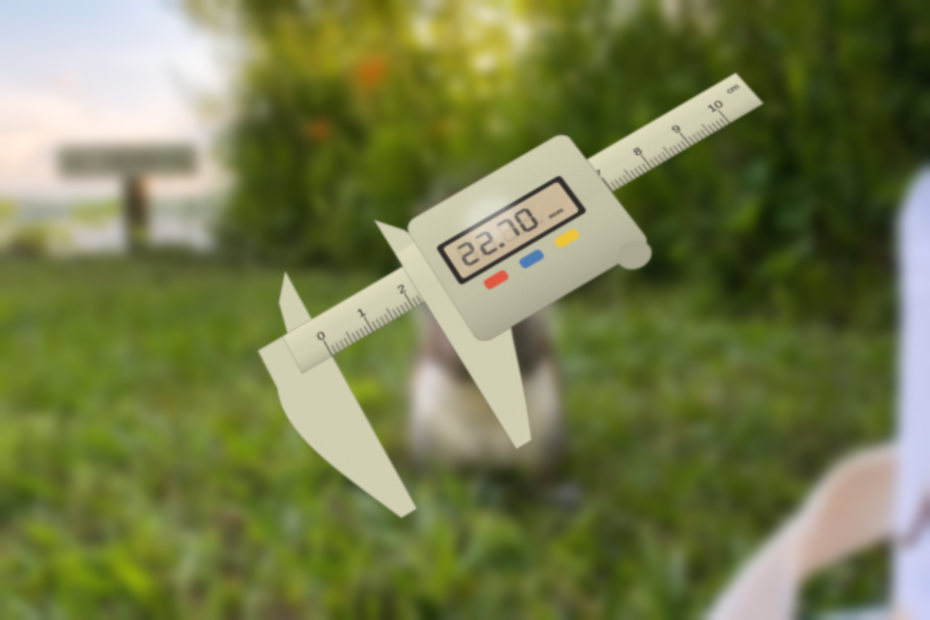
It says 22.70 mm
